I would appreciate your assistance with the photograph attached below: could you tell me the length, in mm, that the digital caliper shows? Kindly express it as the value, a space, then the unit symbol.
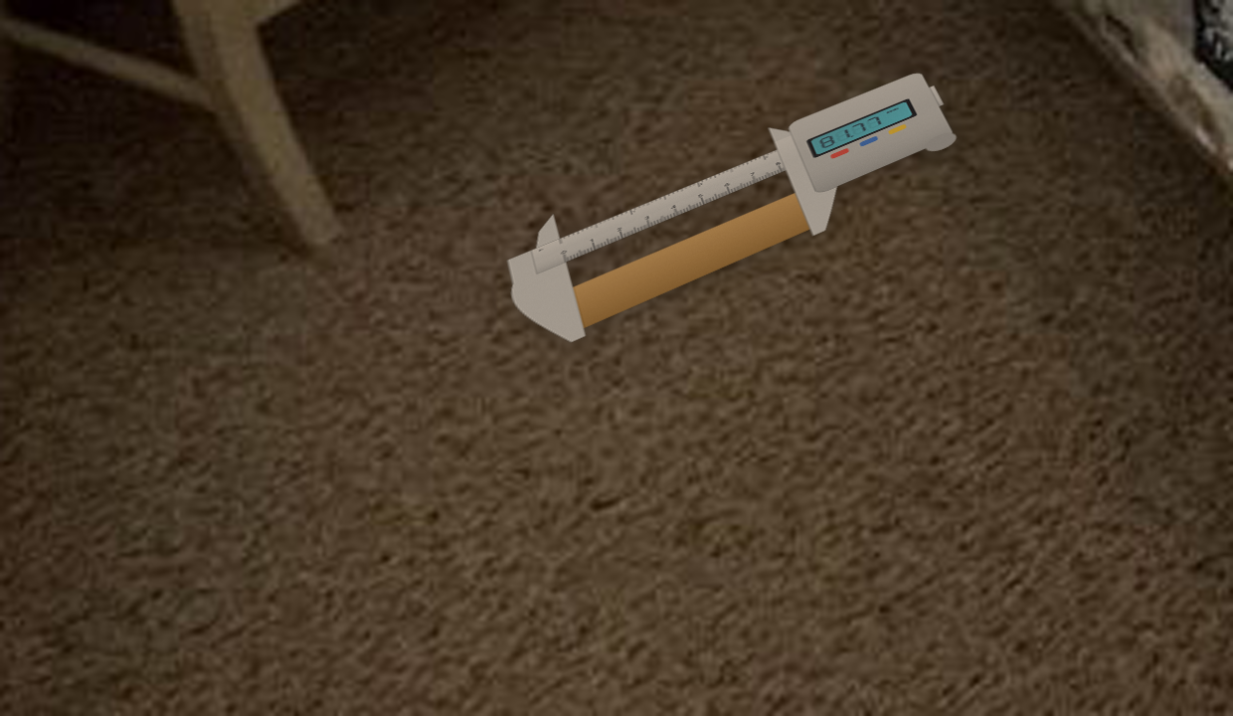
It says 81.77 mm
